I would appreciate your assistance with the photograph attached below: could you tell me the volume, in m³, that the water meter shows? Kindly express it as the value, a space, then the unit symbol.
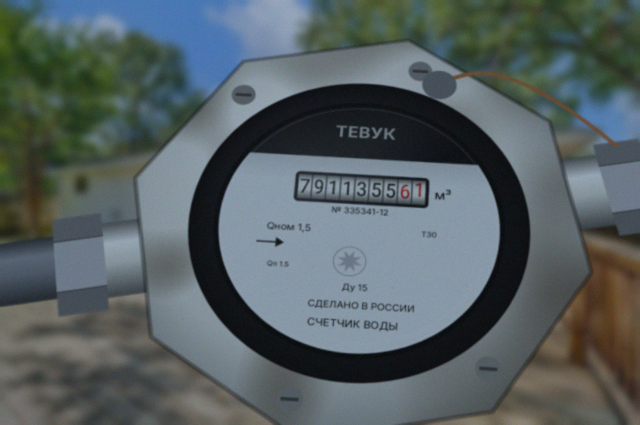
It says 7911355.61 m³
